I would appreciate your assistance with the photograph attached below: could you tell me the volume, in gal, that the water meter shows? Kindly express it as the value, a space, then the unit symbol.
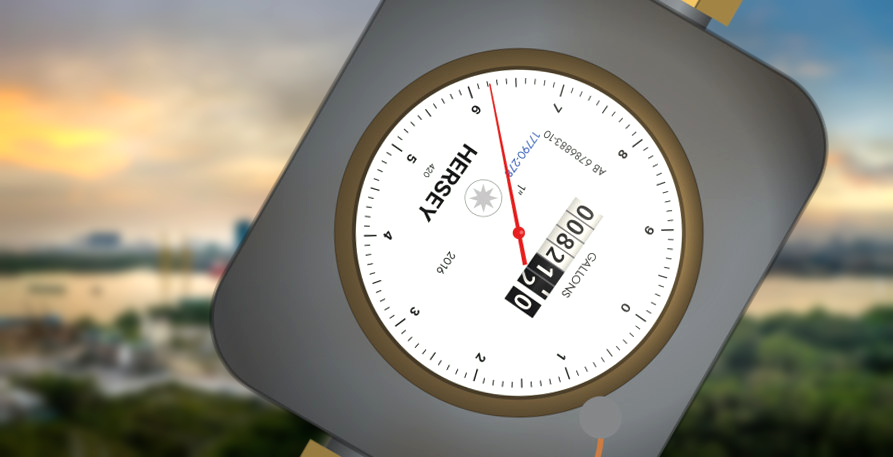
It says 82116.2 gal
